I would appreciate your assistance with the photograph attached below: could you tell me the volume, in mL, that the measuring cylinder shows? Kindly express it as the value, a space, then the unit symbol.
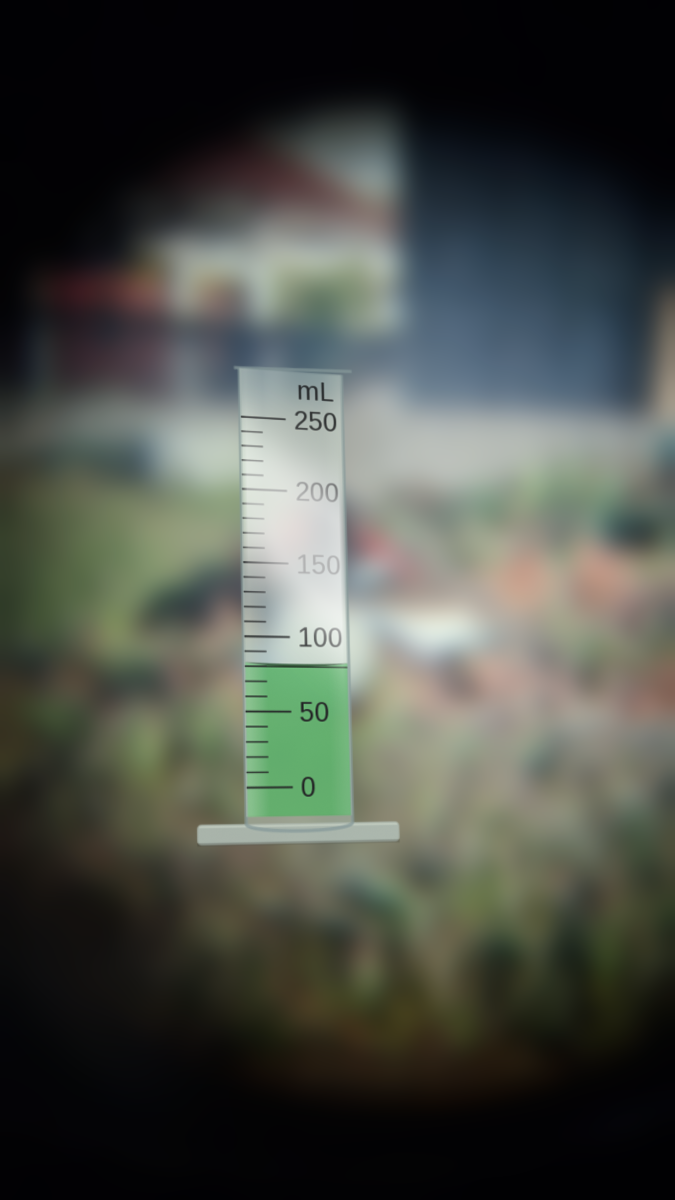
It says 80 mL
